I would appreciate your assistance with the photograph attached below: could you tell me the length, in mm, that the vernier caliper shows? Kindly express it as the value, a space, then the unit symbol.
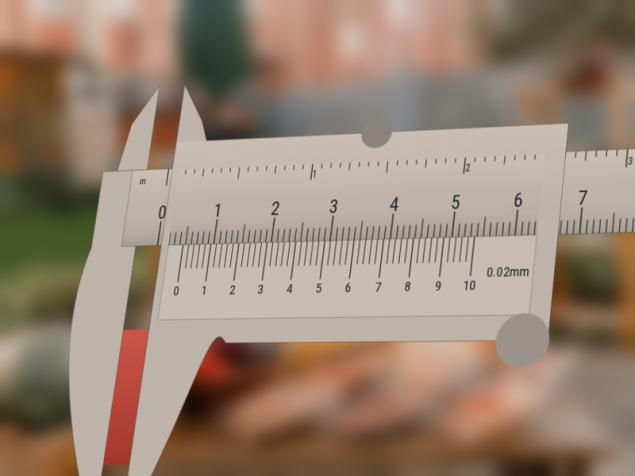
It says 4.6 mm
